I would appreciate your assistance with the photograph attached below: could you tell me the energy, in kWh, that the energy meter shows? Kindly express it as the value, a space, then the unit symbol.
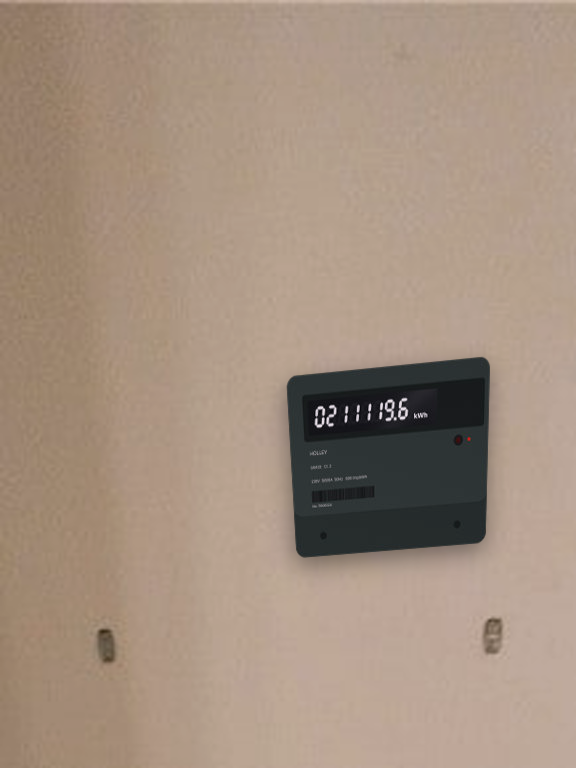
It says 211119.6 kWh
